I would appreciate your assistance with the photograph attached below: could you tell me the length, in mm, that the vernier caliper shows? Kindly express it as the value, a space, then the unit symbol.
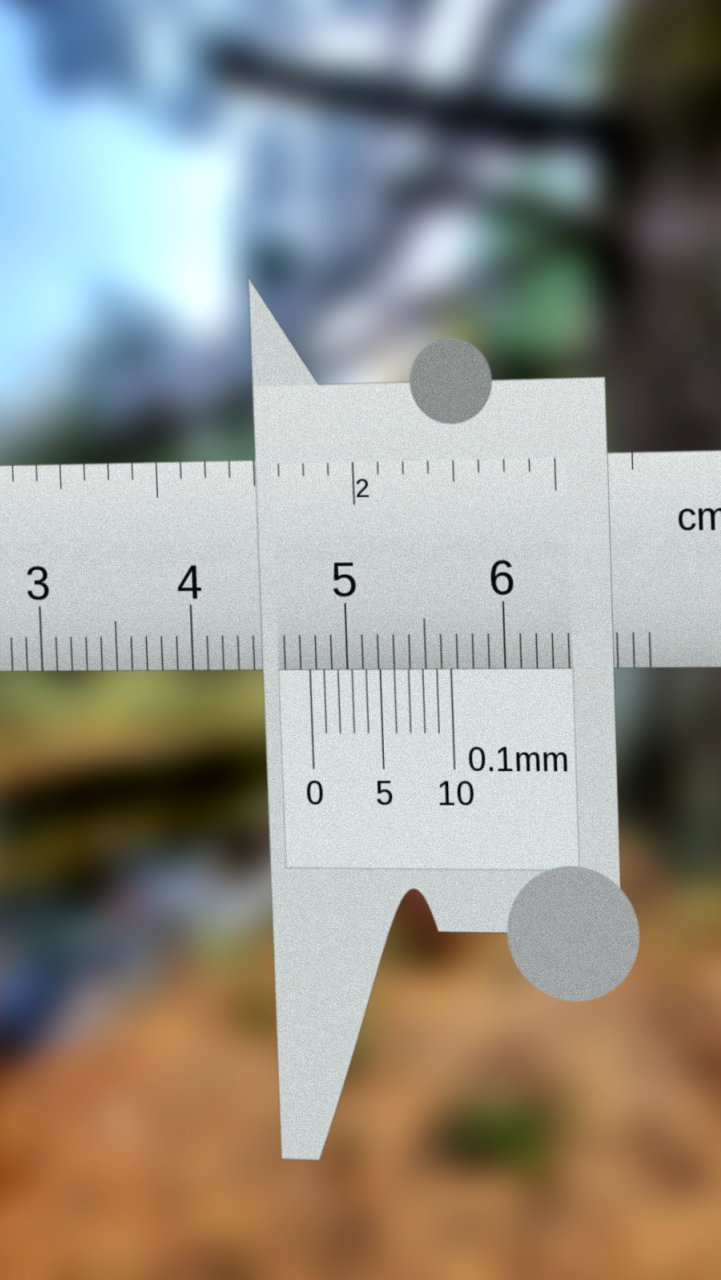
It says 47.6 mm
